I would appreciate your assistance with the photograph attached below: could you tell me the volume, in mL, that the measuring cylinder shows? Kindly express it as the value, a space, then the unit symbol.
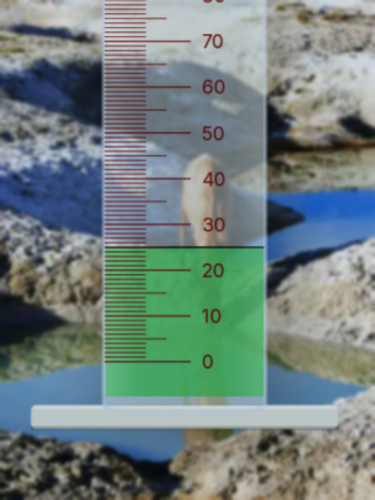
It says 25 mL
